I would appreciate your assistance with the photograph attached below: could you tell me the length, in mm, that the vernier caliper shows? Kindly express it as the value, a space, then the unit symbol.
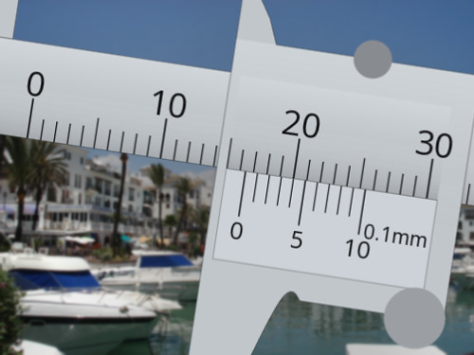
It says 16.4 mm
